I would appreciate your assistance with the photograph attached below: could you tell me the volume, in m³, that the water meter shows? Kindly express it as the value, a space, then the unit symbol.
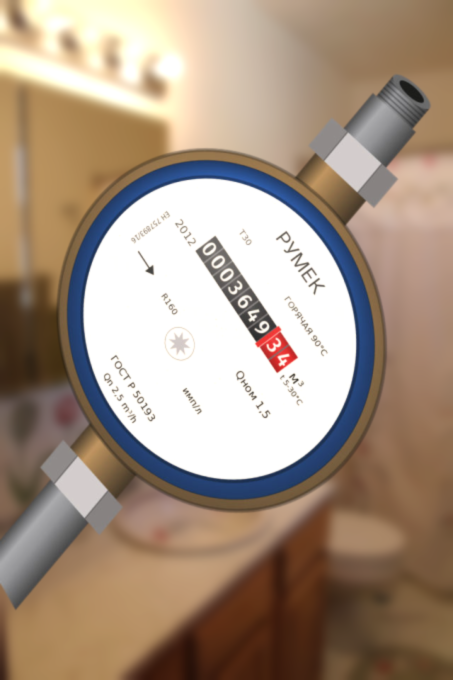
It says 3649.34 m³
